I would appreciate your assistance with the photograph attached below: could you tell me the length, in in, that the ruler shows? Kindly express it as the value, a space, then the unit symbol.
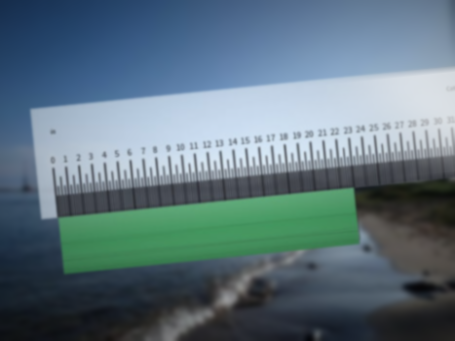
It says 23 in
